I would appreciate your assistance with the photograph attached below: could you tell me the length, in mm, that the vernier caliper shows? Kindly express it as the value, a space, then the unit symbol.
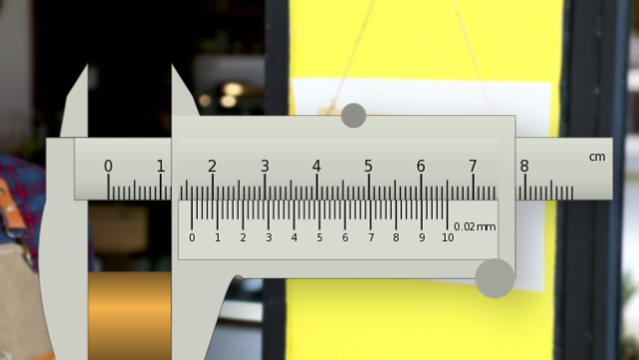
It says 16.0 mm
